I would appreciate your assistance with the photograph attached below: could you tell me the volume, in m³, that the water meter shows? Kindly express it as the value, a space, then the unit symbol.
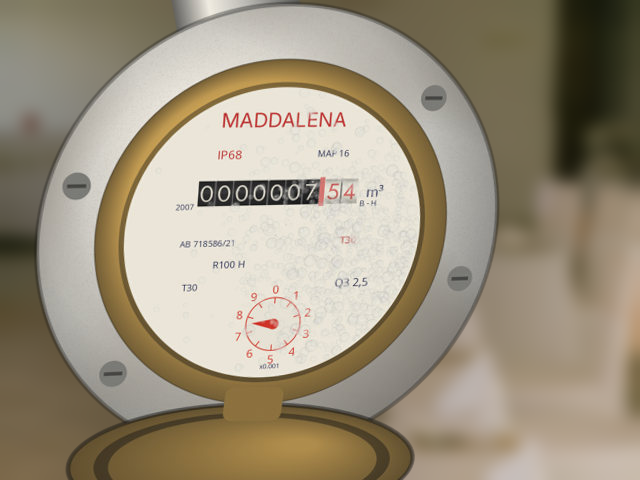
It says 7.547 m³
